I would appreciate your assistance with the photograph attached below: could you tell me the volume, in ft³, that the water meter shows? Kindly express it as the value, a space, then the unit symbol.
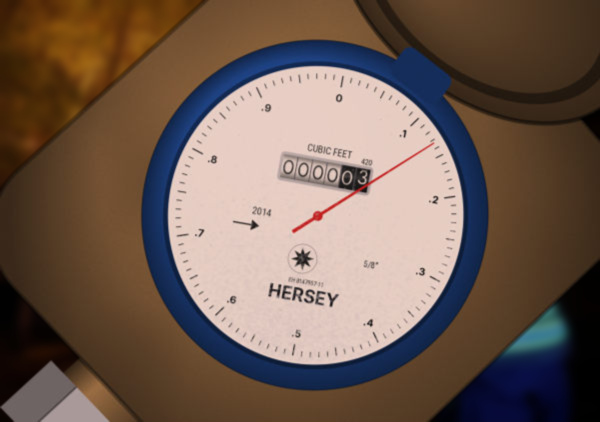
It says 3.13 ft³
